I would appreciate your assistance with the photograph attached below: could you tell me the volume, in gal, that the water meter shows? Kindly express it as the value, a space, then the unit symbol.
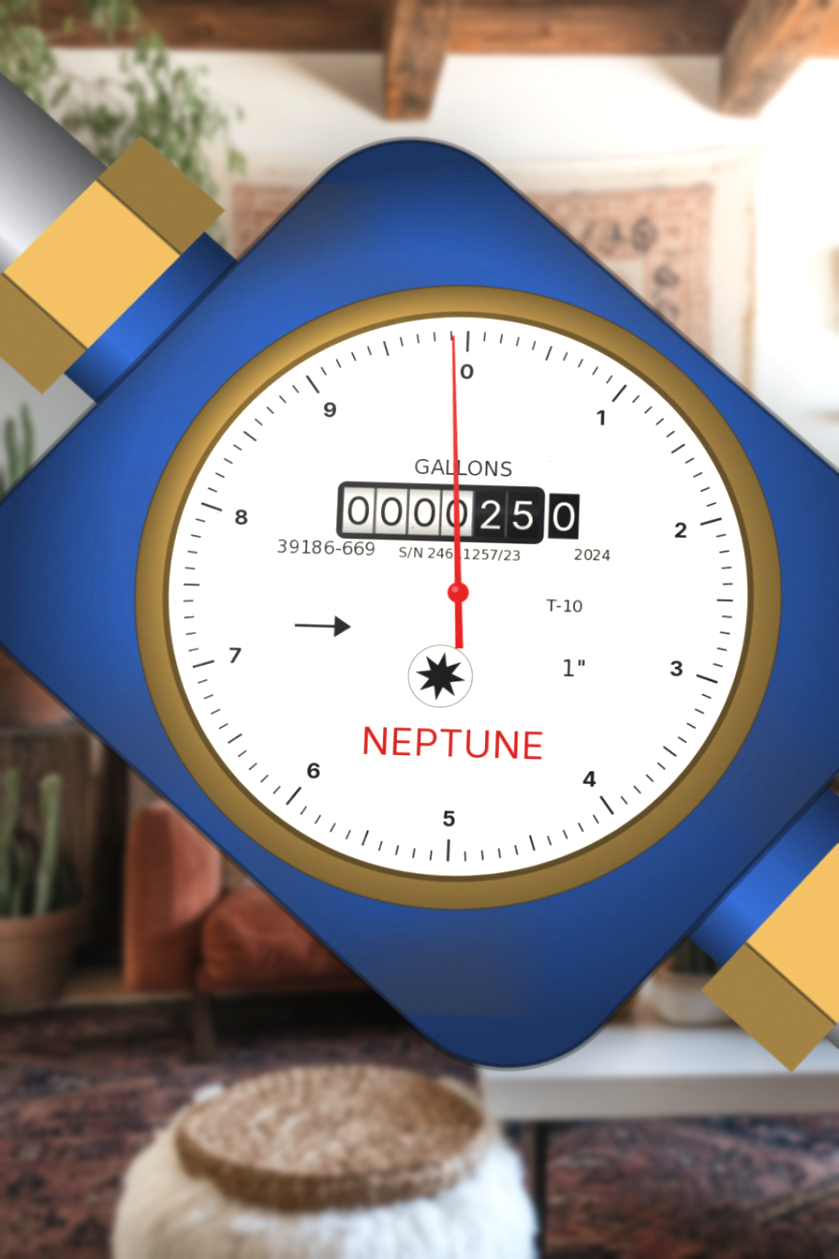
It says 249.9 gal
